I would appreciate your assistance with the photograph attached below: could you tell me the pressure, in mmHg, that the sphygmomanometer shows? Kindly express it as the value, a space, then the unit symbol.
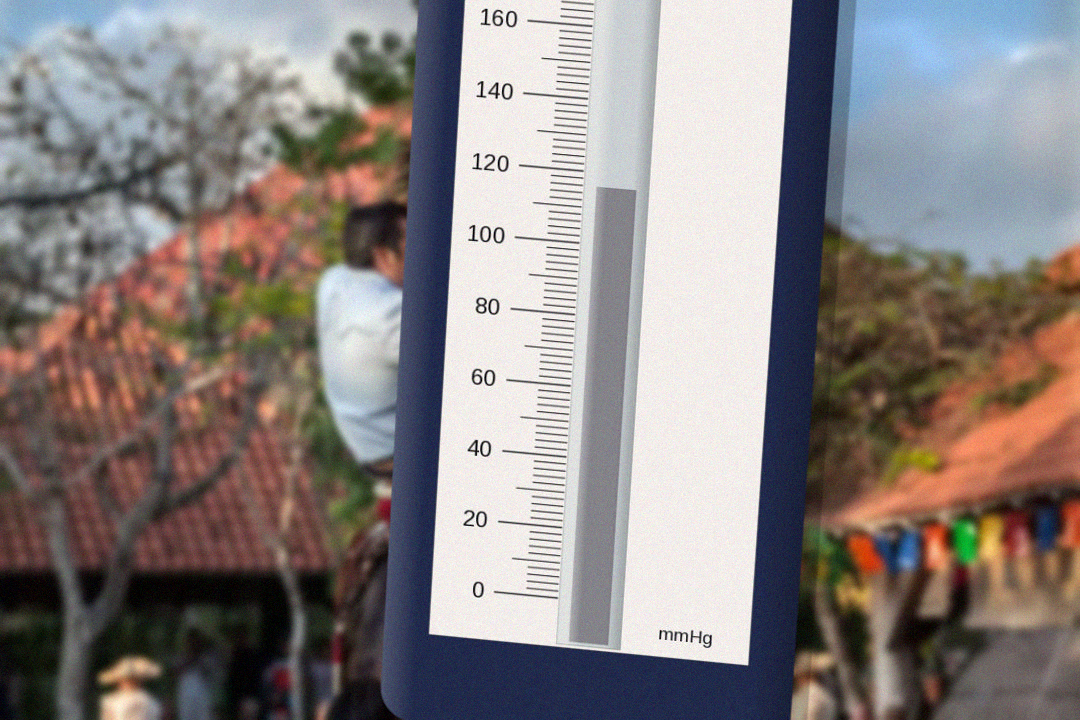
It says 116 mmHg
